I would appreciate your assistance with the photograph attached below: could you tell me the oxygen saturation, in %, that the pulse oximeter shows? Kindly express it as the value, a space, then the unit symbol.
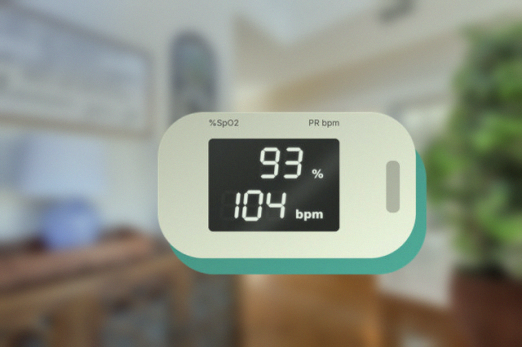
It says 93 %
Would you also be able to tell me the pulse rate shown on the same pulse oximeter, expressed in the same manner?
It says 104 bpm
